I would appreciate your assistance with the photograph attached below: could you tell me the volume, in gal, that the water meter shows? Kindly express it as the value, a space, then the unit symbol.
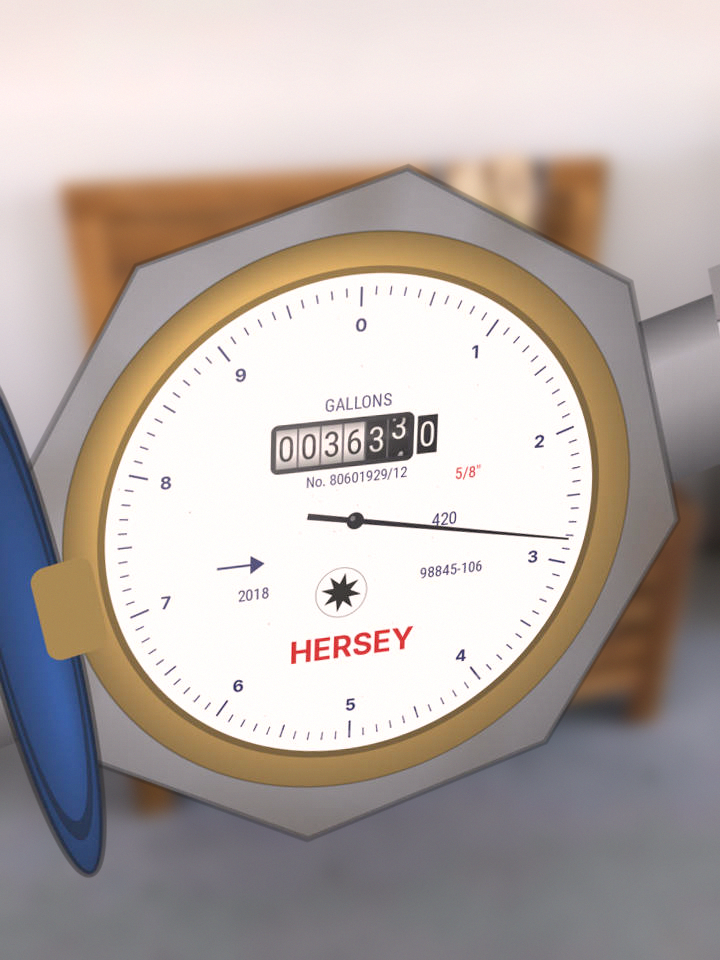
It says 36332.8 gal
